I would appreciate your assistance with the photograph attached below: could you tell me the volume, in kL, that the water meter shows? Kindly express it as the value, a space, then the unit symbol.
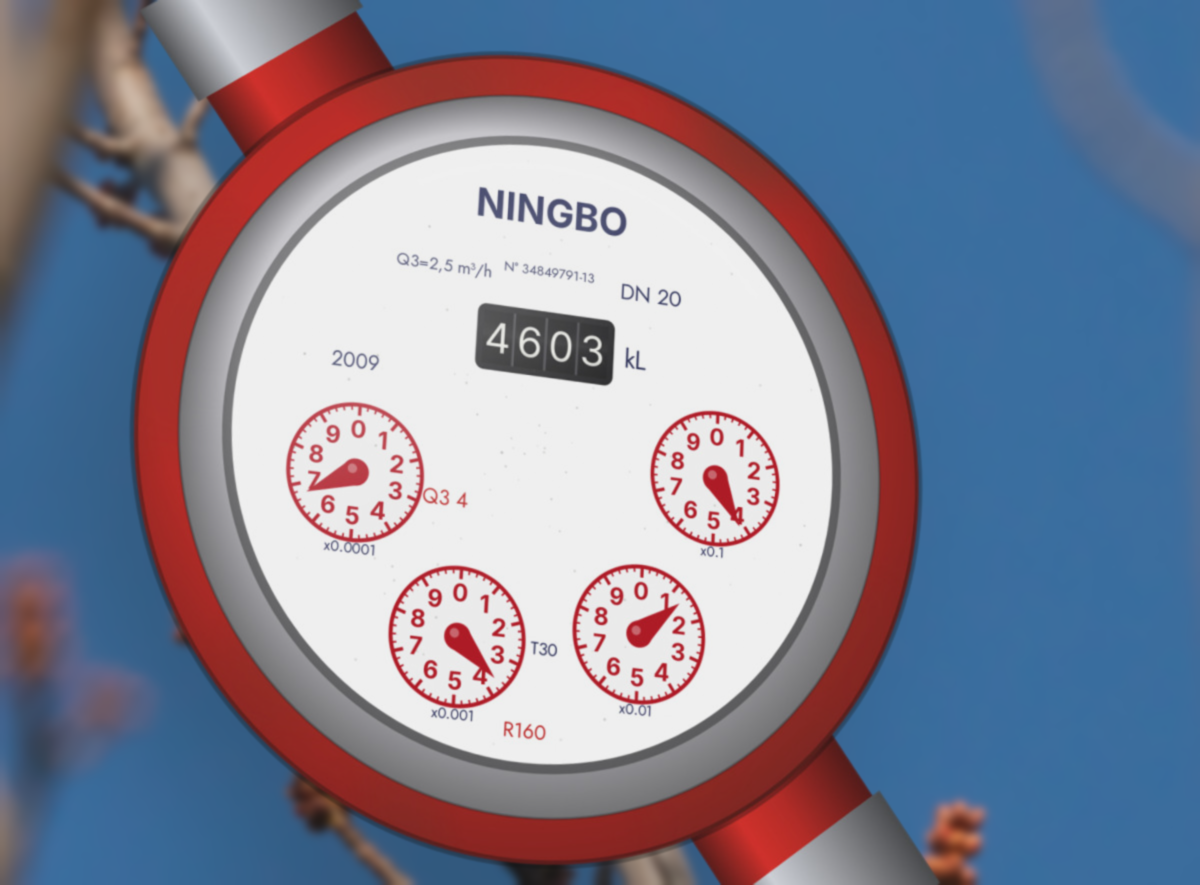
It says 4603.4136 kL
